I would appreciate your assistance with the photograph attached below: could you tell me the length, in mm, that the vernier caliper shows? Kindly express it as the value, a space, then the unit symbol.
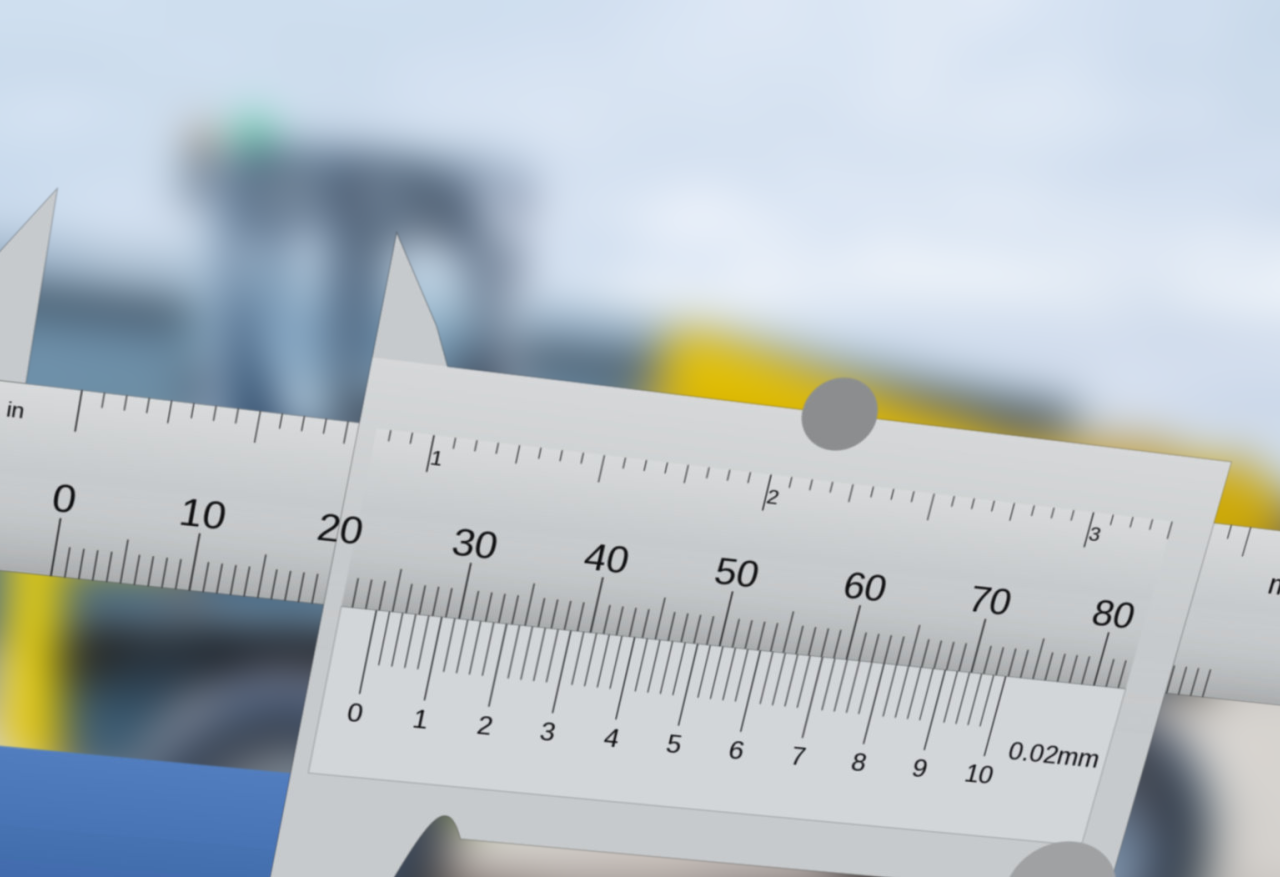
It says 23.8 mm
